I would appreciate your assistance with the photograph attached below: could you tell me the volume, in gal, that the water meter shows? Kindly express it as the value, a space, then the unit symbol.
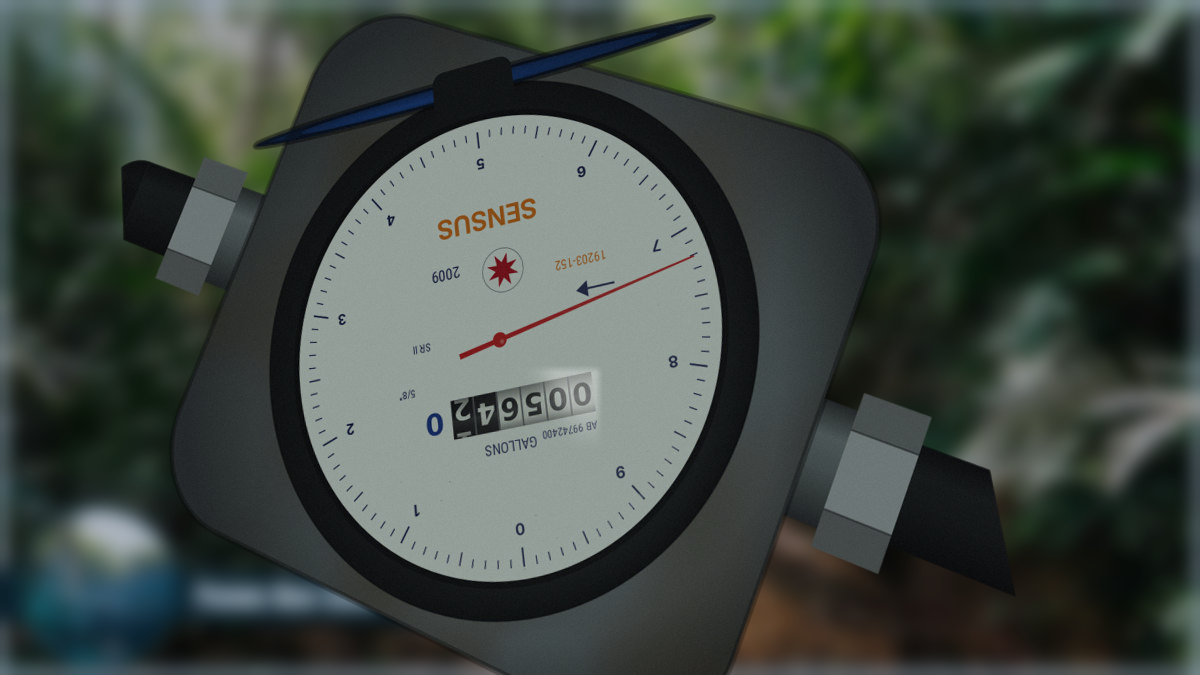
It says 56417.2 gal
